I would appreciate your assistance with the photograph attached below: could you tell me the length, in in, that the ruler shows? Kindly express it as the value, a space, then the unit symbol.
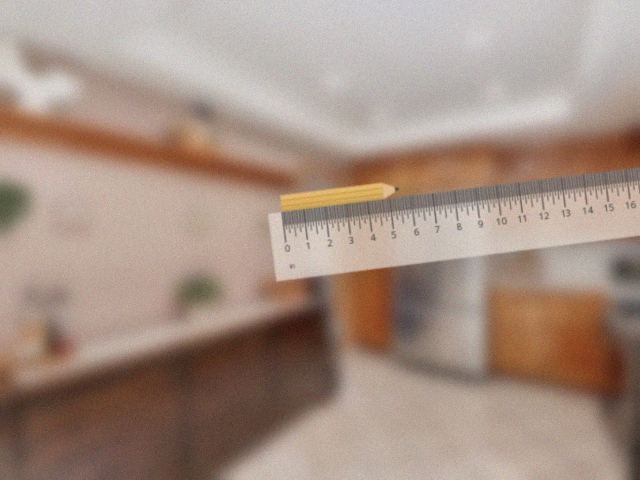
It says 5.5 in
